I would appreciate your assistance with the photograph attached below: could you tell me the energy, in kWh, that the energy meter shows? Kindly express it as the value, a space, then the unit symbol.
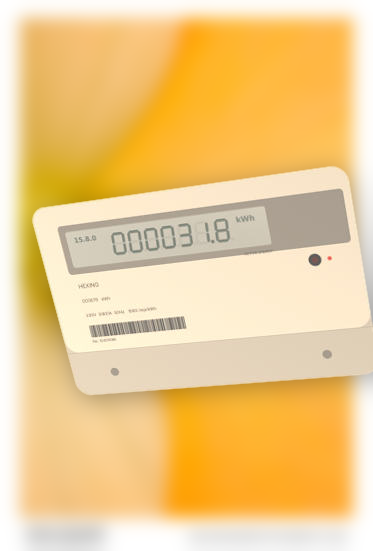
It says 31.8 kWh
